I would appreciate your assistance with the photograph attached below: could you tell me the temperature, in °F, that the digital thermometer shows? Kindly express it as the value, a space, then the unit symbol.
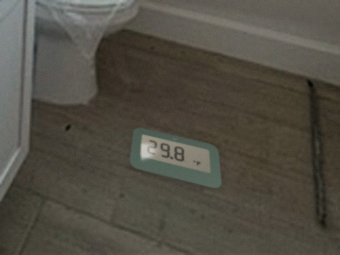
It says 29.8 °F
